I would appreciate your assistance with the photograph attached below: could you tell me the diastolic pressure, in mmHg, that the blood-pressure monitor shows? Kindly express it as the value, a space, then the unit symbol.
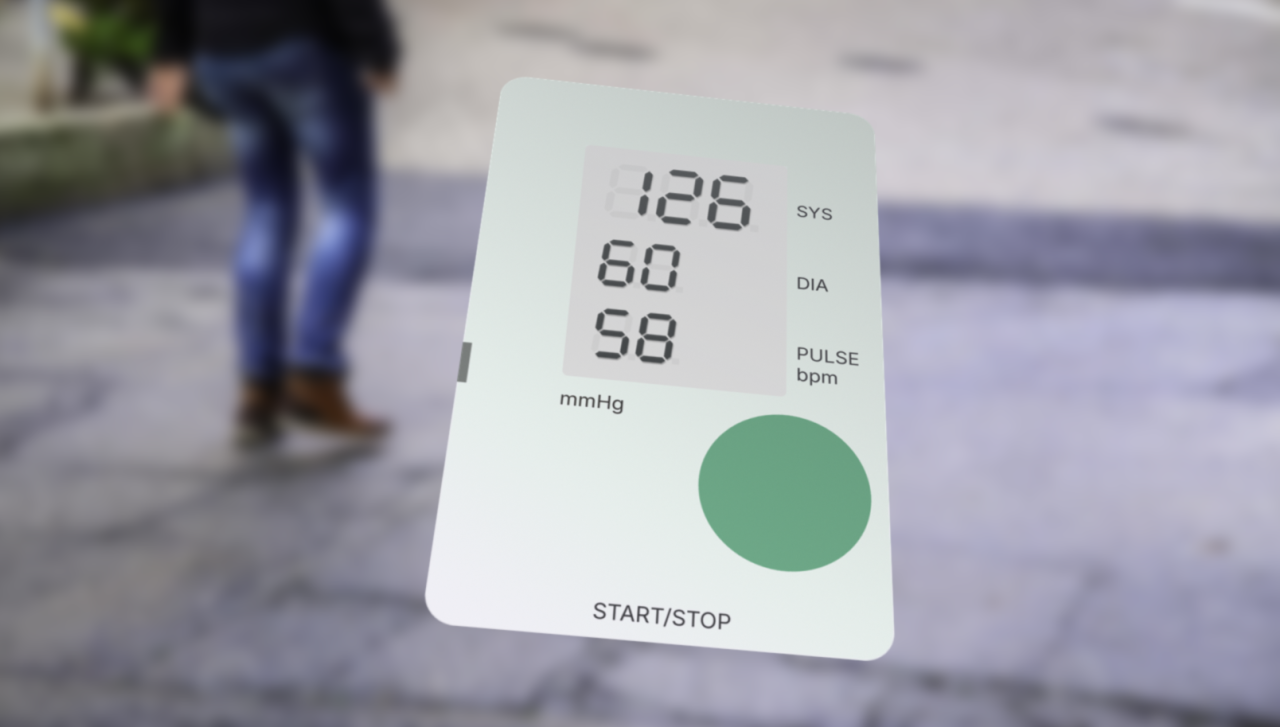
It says 60 mmHg
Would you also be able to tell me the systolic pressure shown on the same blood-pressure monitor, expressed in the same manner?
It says 126 mmHg
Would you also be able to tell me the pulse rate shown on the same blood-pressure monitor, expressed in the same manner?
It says 58 bpm
